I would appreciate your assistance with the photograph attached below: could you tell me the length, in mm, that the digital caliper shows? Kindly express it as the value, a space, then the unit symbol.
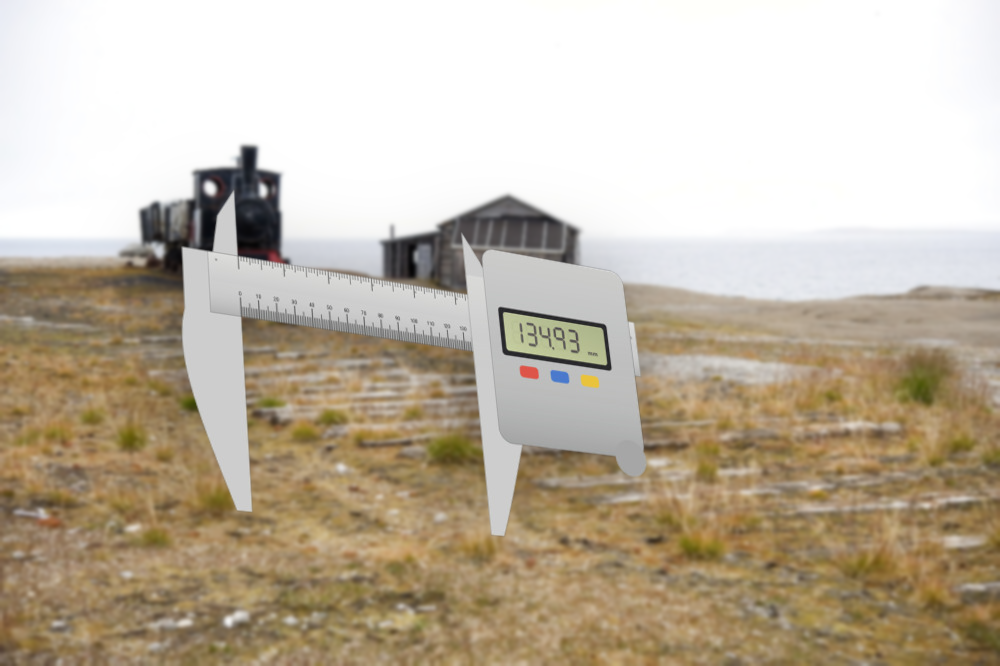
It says 134.93 mm
